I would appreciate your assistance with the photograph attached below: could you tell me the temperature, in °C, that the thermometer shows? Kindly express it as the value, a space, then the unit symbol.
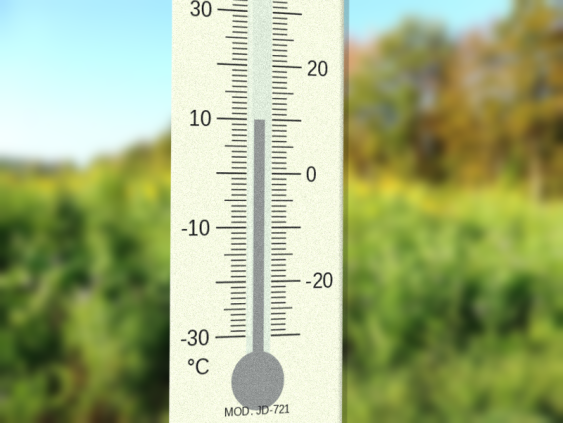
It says 10 °C
